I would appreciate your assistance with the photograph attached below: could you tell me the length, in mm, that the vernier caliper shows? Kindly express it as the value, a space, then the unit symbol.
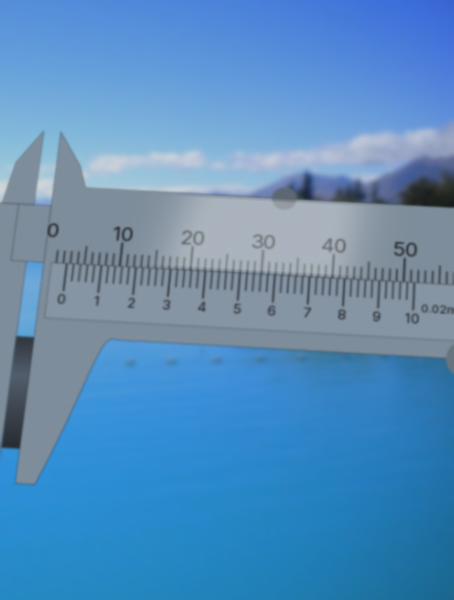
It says 2.5 mm
